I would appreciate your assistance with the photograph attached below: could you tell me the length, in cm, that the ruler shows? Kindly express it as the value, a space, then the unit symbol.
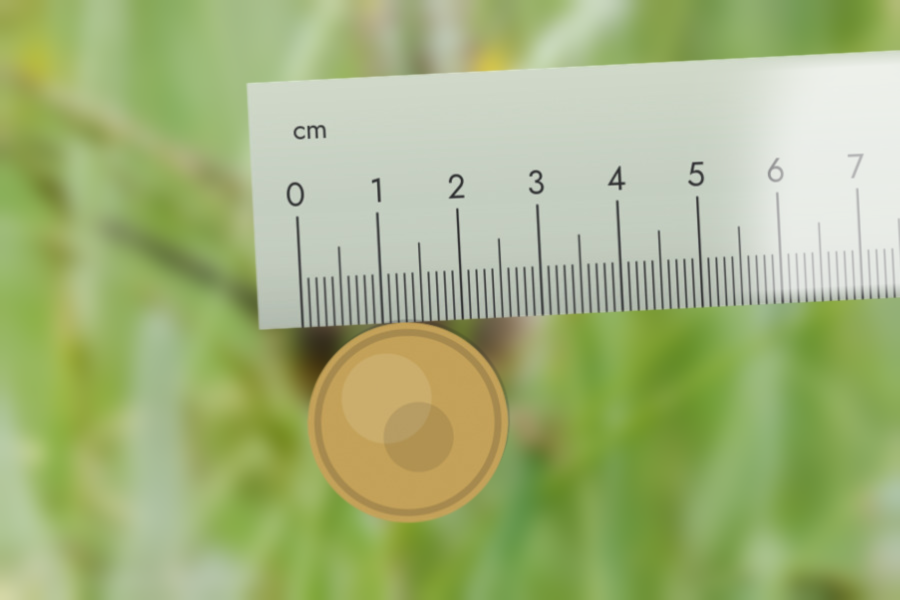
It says 2.5 cm
